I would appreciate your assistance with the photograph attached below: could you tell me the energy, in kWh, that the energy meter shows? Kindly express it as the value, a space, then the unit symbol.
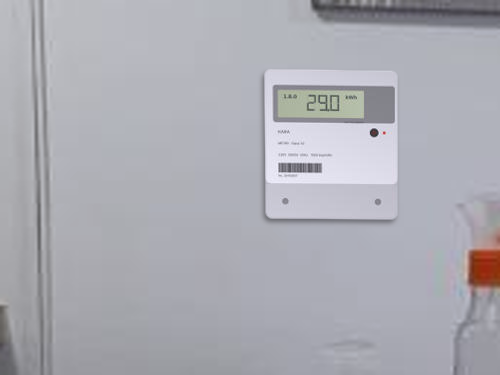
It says 29.0 kWh
